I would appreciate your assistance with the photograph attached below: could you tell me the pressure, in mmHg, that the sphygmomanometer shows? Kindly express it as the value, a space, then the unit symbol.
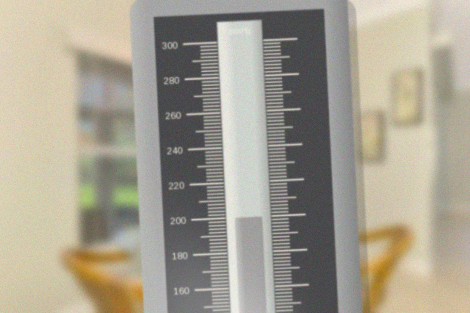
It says 200 mmHg
